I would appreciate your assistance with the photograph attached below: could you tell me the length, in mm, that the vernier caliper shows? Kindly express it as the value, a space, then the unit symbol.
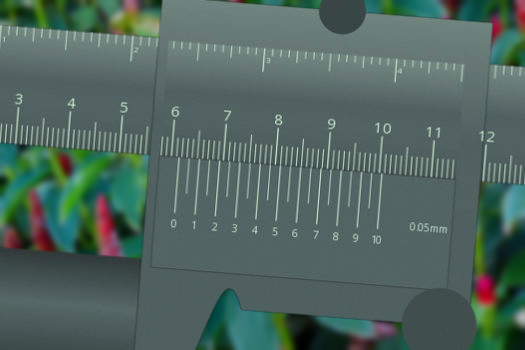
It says 61.5 mm
